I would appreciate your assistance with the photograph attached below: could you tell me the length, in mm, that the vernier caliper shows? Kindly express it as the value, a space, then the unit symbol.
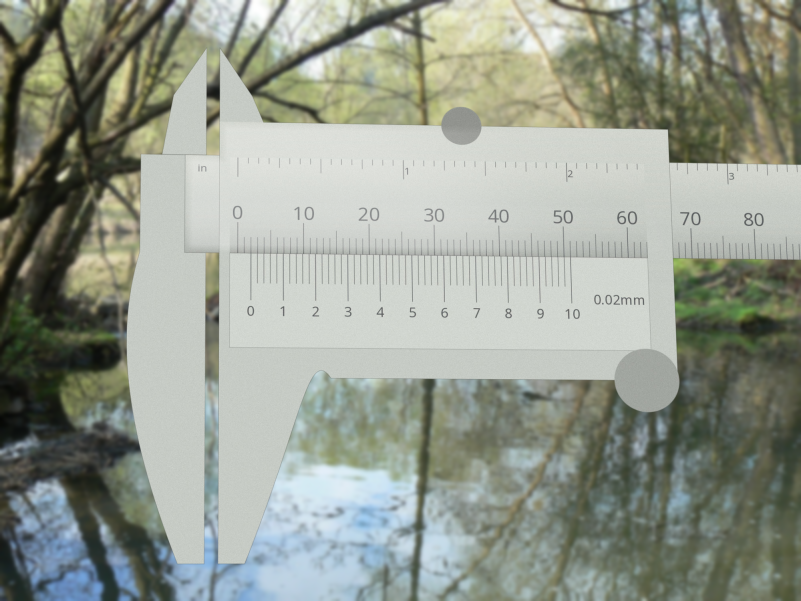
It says 2.0 mm
